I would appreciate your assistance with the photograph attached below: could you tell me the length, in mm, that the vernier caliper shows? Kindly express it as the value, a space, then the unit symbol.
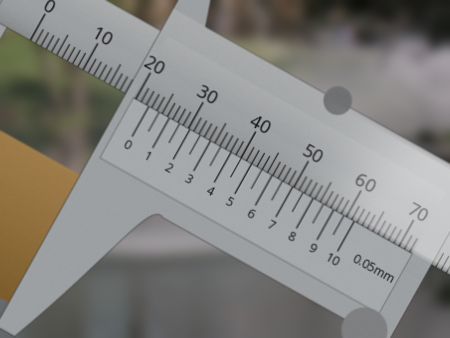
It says 22.5 mm
